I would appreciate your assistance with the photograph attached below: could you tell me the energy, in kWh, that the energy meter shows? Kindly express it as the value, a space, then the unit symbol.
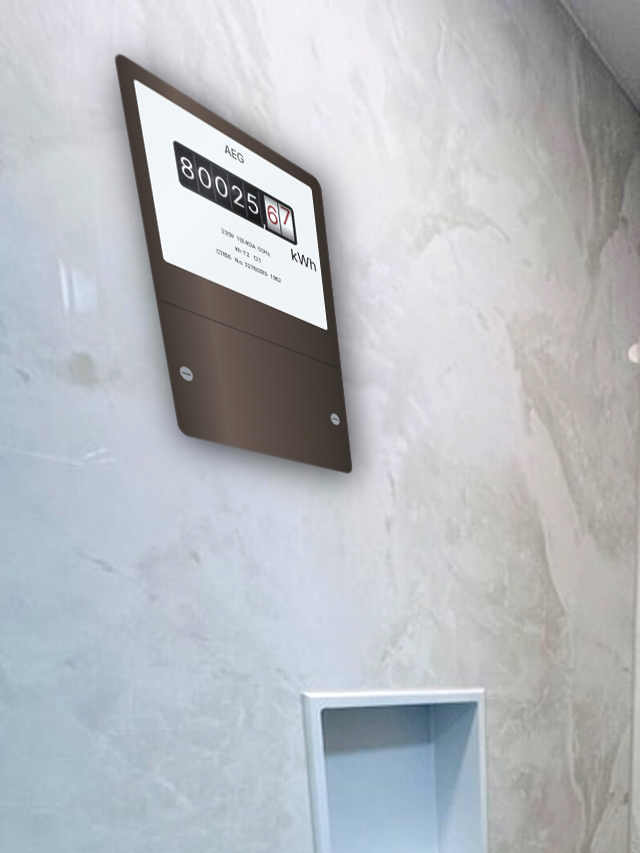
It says 80025.67 kWh
